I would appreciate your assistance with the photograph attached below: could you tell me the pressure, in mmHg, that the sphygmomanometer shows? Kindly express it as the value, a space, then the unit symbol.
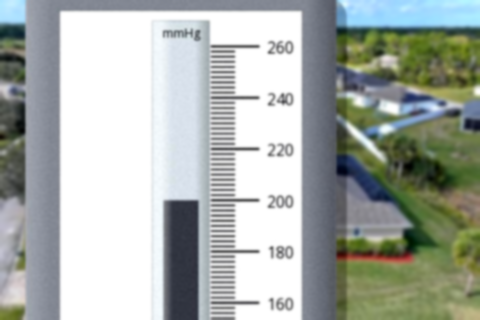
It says 200 mmHg
